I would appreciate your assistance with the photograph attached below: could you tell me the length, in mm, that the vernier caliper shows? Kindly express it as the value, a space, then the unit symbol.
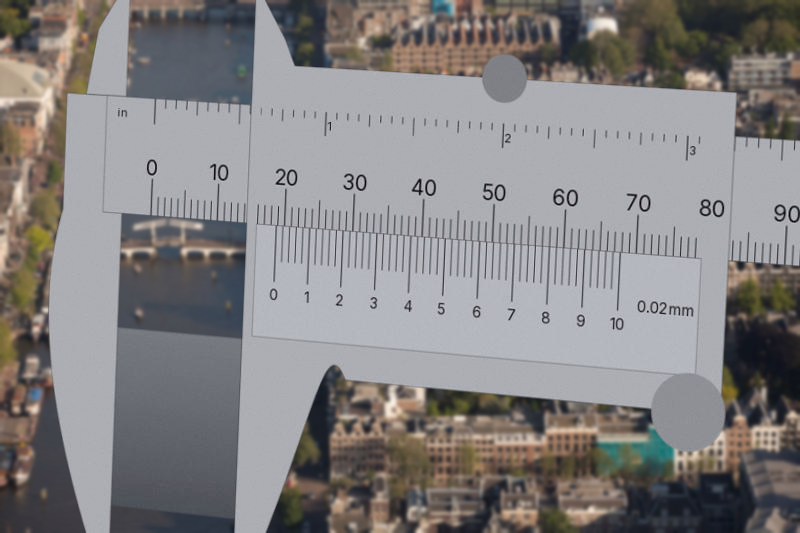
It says 18.8 mm
